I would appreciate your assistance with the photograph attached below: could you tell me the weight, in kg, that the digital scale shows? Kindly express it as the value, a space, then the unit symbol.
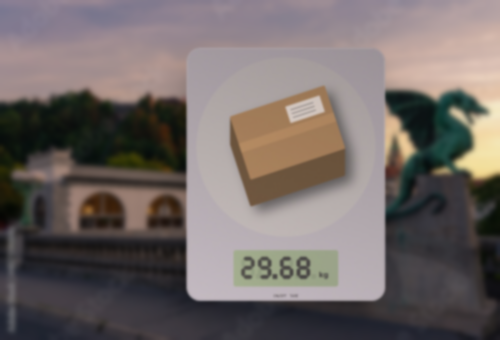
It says 29.68 kg
